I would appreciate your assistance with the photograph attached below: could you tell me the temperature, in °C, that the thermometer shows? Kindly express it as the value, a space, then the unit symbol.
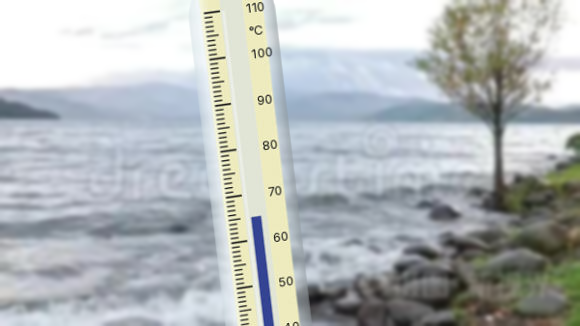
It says 65 °C
